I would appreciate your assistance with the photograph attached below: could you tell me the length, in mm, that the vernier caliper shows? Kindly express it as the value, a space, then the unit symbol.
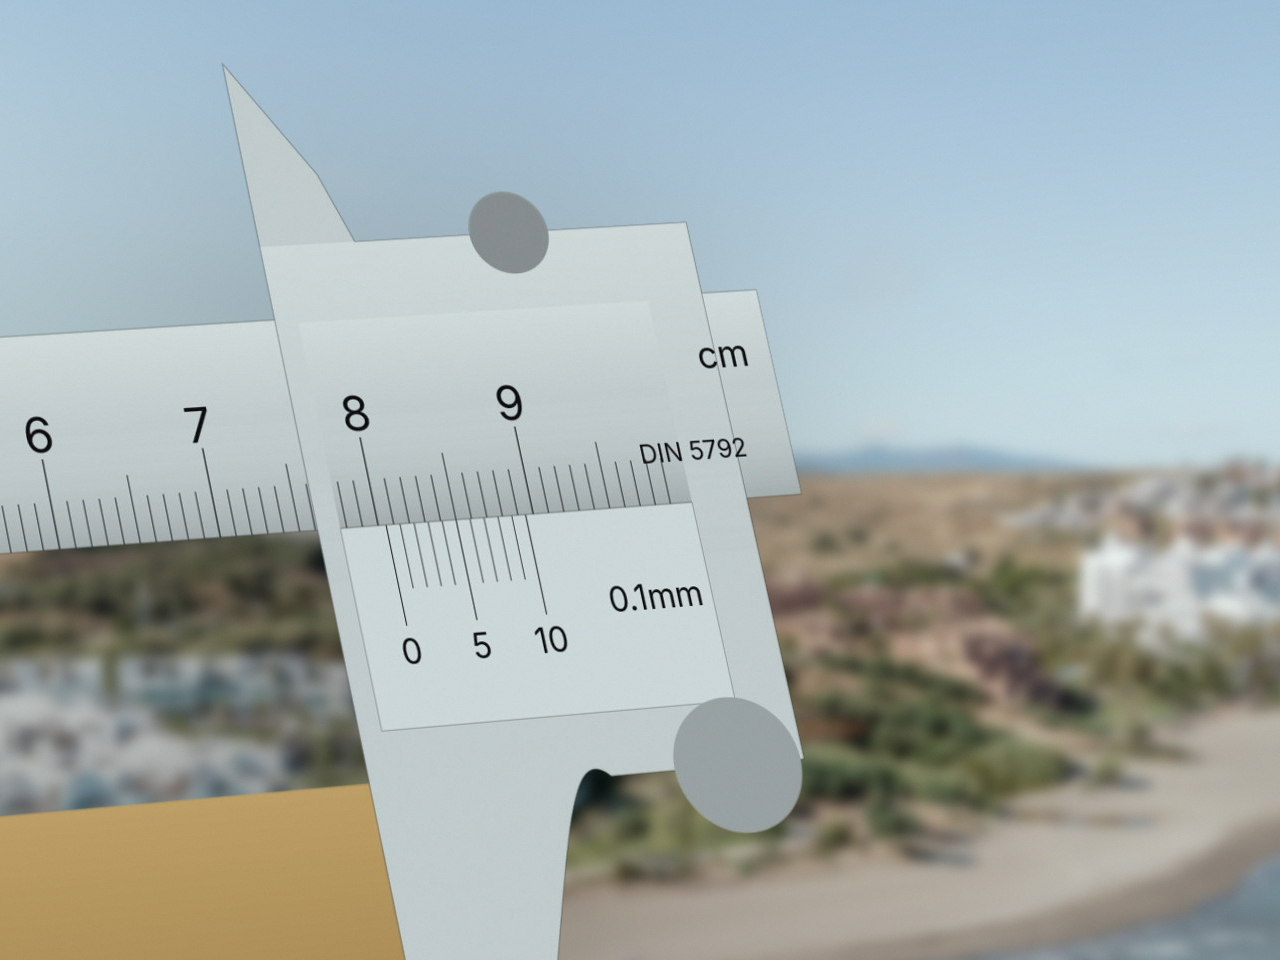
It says 80.5 mm
